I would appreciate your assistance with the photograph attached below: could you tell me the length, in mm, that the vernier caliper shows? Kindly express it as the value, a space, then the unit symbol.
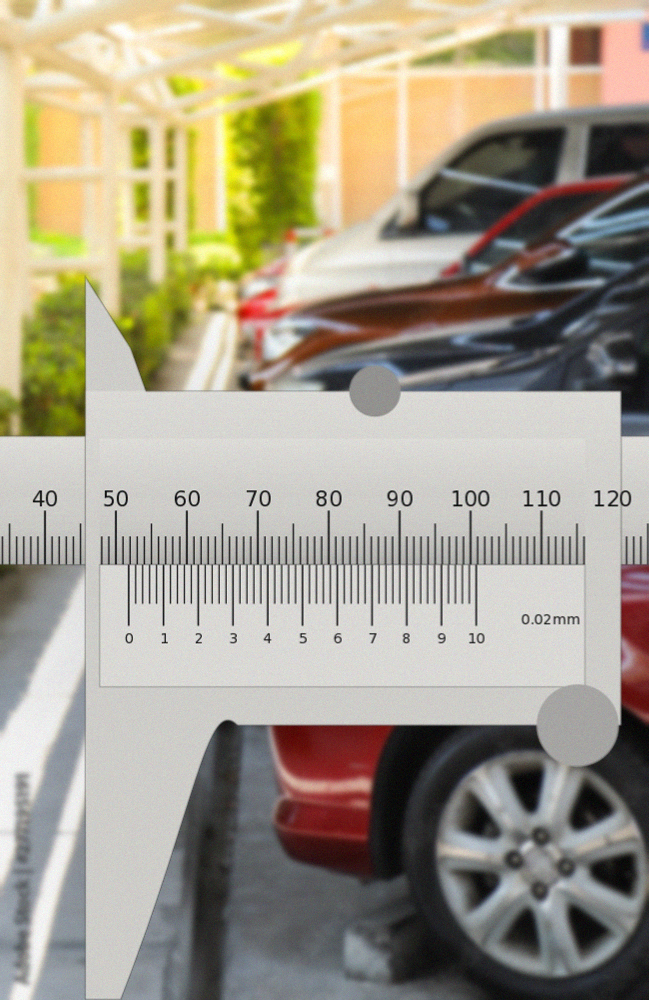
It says 51.8 mm
